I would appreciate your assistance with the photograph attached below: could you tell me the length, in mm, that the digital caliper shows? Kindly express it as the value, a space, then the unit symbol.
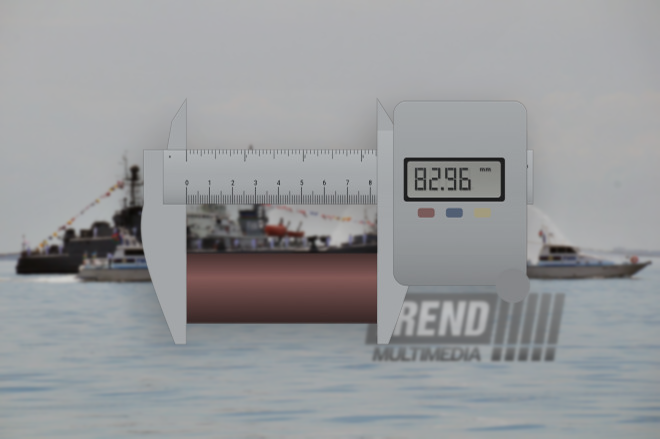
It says 82.96 mm
